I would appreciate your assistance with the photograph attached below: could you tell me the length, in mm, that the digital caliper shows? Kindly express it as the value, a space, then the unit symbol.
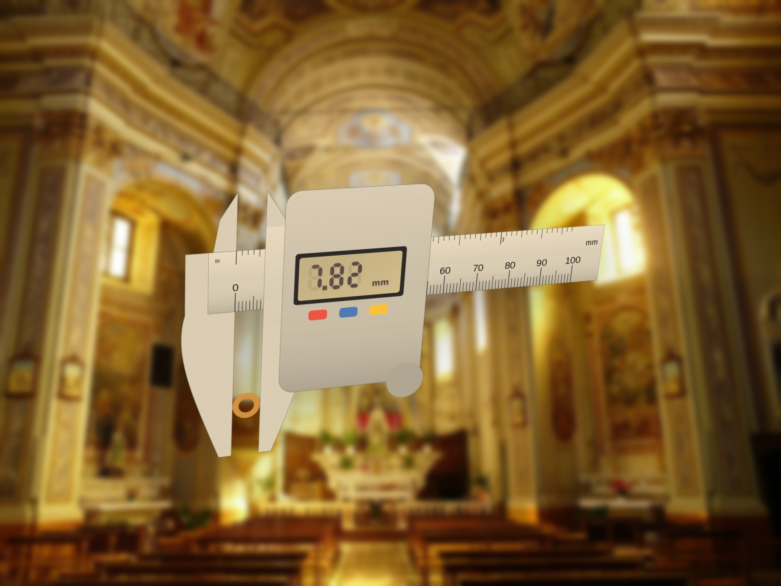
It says 7.82 mm
